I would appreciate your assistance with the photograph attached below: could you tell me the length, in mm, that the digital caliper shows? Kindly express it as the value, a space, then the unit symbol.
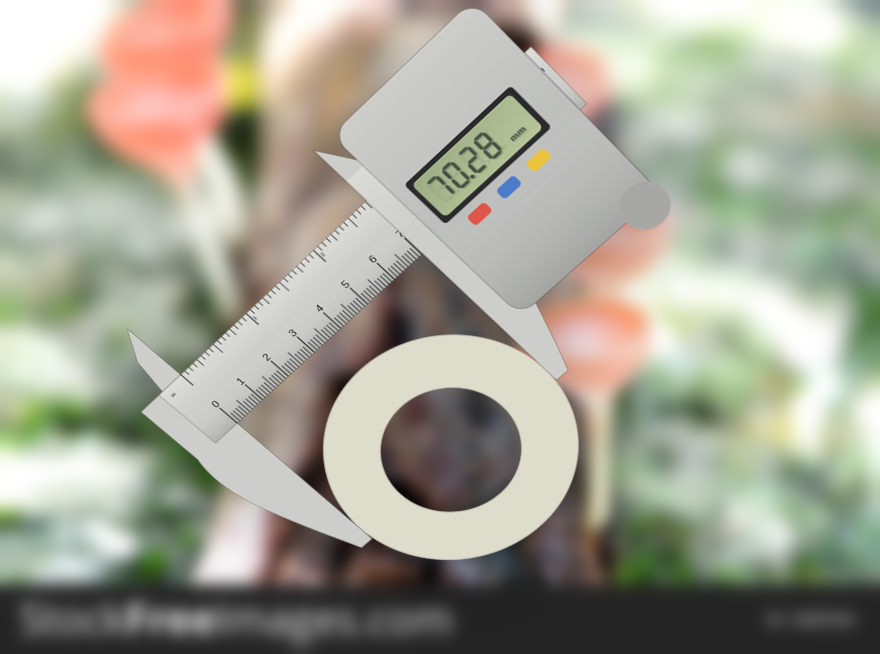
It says 70.28 mm
